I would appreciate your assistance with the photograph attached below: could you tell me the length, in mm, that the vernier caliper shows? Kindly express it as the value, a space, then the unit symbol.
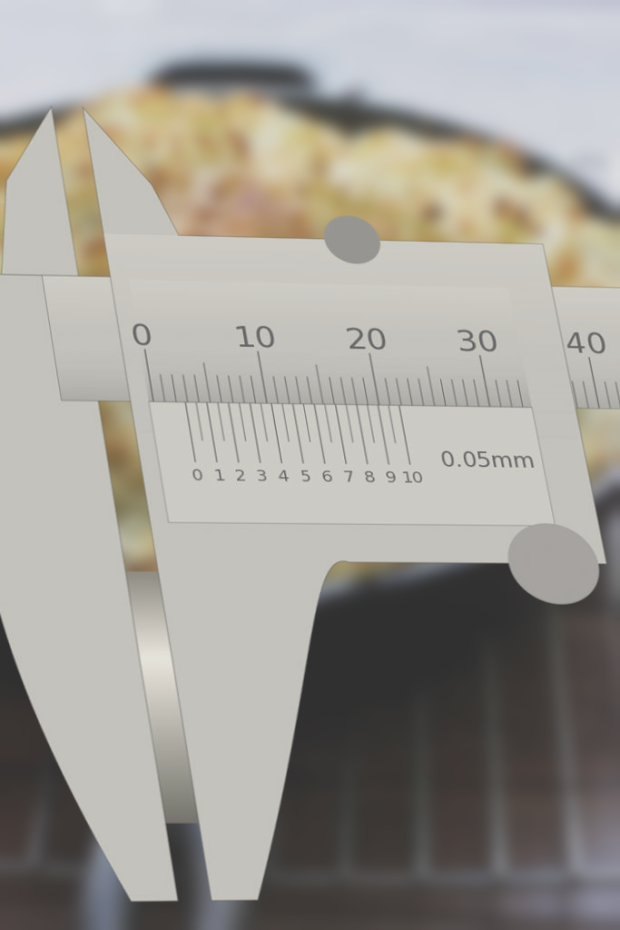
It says 2.8 mm
